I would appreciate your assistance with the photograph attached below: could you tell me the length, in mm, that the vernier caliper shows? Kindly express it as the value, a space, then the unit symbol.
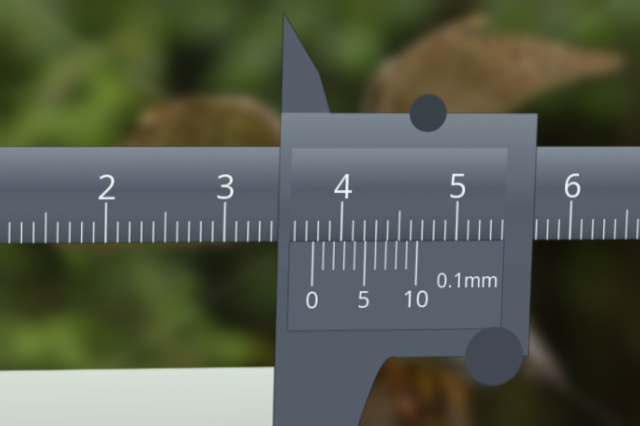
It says 37.6 mm
